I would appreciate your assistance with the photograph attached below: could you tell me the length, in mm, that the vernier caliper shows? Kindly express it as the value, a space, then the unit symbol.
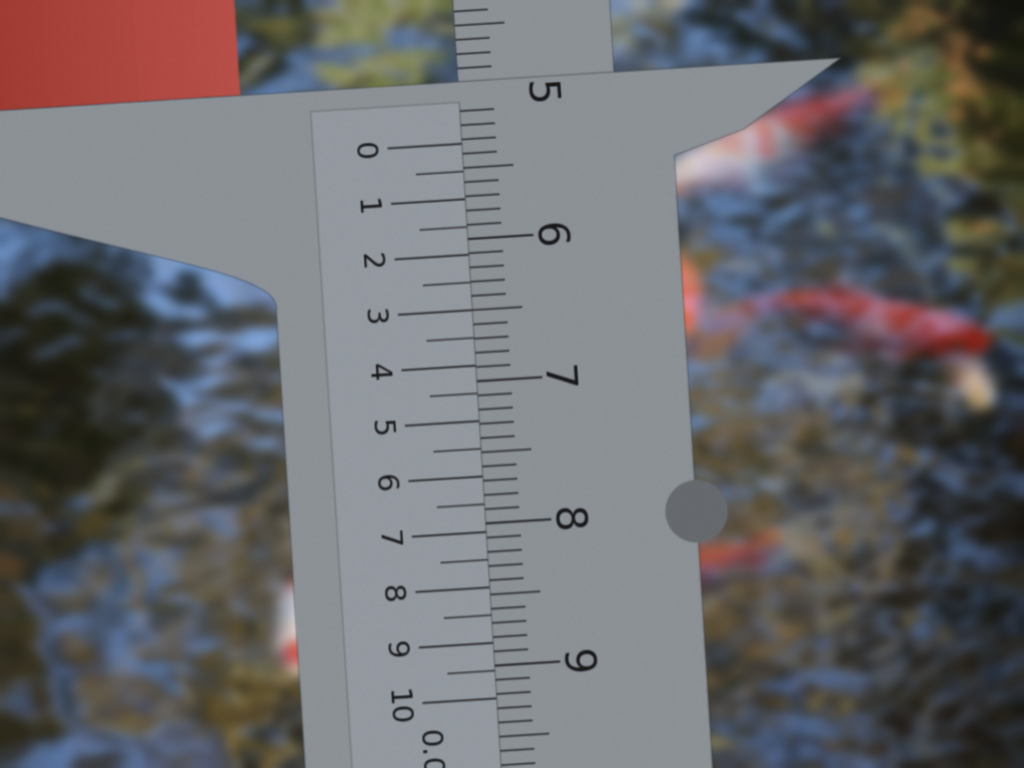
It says 53.3 mm
